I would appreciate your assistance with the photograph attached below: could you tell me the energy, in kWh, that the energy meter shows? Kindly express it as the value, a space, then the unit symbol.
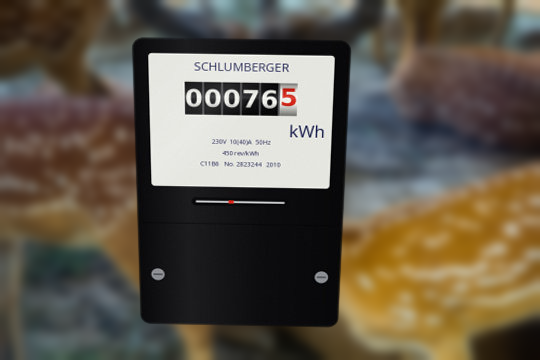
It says 76.5 kWh
